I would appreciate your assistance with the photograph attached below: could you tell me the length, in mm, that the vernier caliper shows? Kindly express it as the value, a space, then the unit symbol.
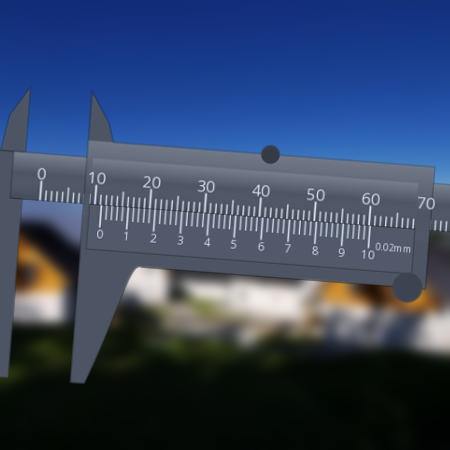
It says 11.2 mm
